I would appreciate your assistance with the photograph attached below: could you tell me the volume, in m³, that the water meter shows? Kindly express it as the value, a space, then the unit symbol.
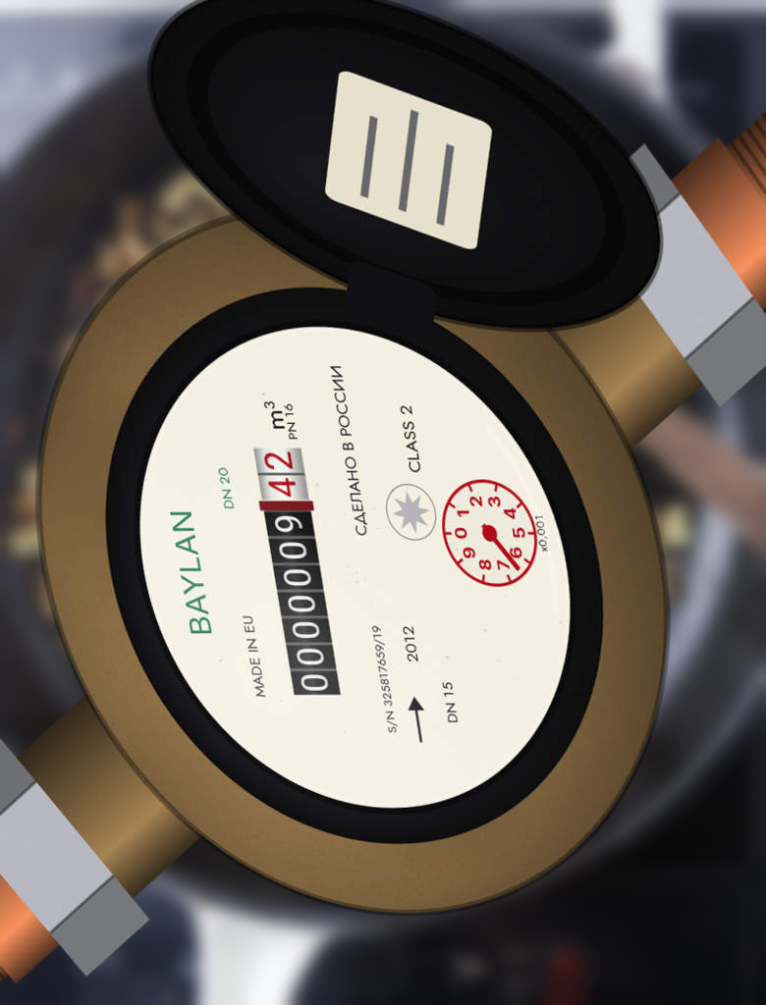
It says 9.426 m³
